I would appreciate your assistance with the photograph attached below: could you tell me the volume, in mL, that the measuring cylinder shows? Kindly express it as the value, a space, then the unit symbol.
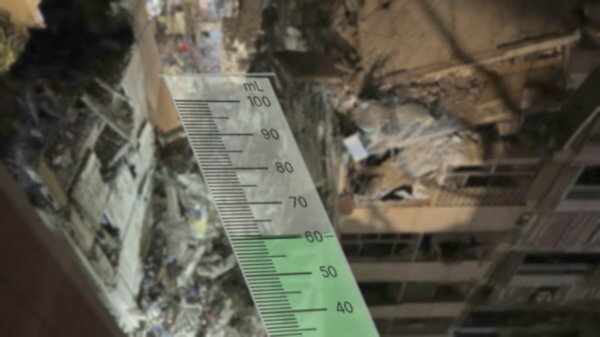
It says 60 mL
